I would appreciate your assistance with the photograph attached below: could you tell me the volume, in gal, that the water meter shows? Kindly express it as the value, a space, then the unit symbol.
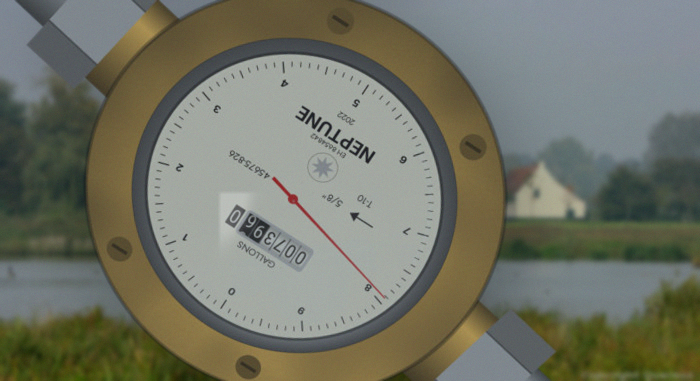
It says 73957.9 gal
